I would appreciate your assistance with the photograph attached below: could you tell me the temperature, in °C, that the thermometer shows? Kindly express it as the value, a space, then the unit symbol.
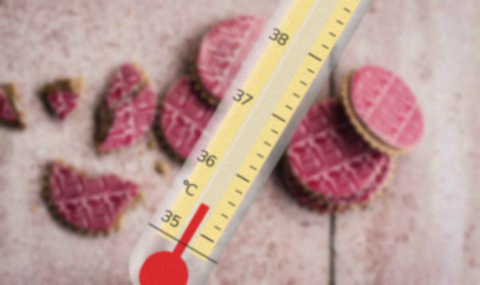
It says 35.4 °C
